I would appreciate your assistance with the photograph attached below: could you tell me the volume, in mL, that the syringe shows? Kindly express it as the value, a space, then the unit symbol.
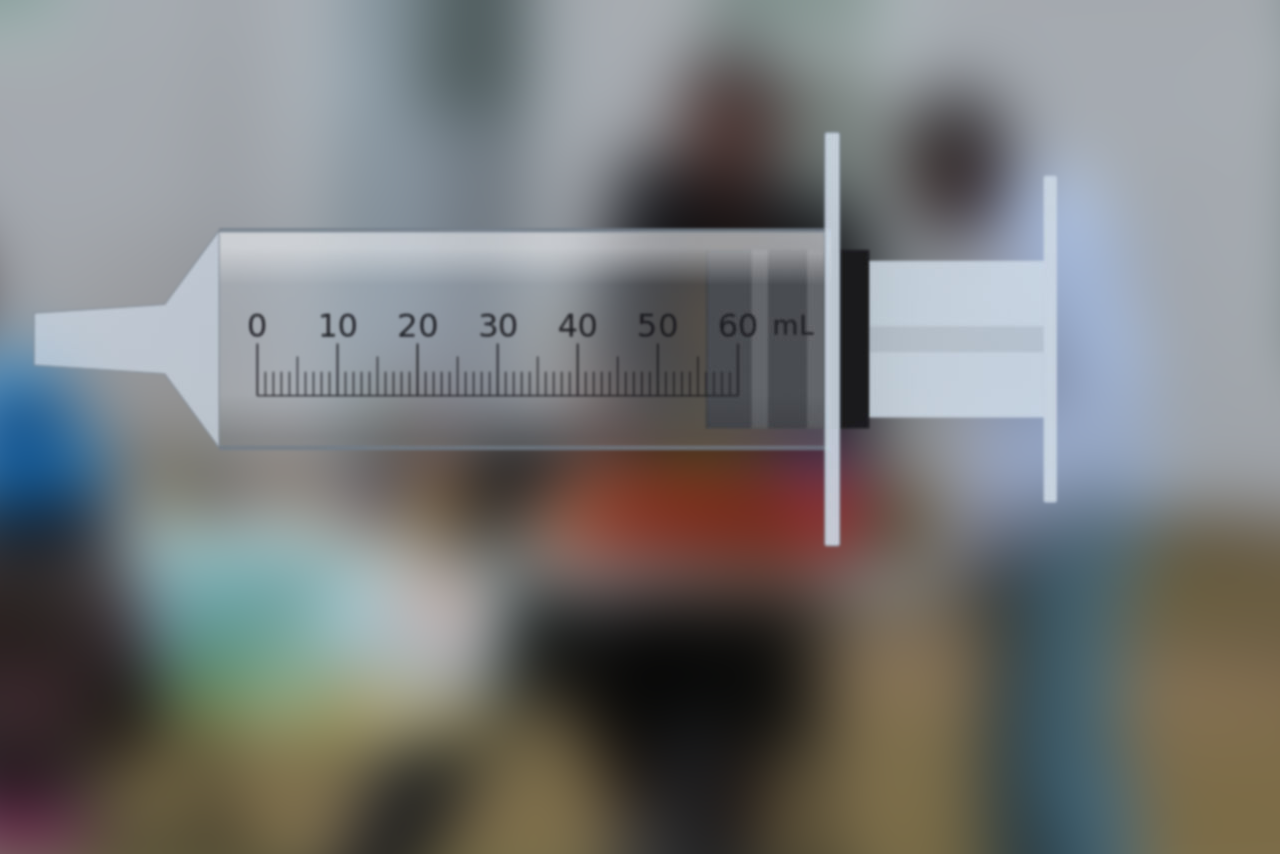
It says 56 mL
